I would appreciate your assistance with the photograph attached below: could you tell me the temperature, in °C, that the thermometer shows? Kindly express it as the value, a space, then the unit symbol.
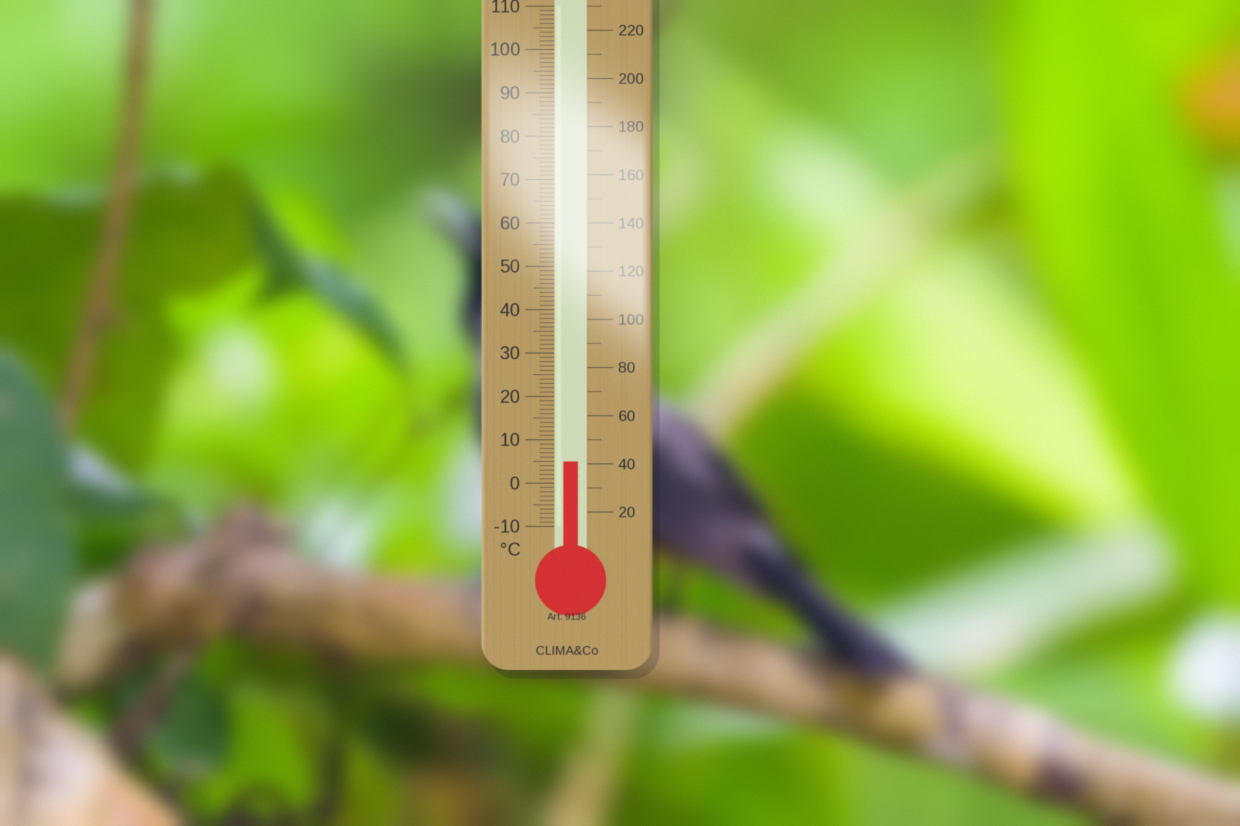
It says 5 °C
